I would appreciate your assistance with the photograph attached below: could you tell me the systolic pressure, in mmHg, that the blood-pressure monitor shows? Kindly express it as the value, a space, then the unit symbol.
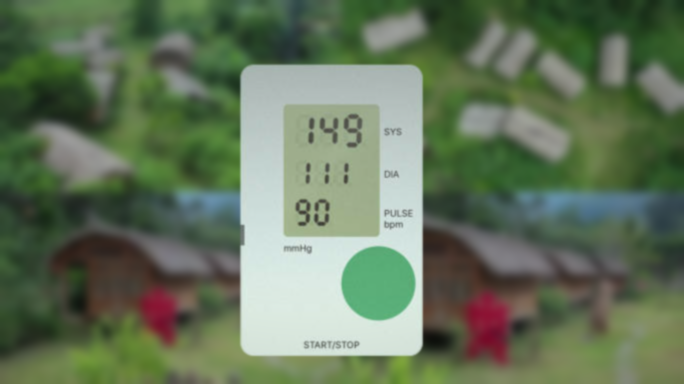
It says 149 mmHg
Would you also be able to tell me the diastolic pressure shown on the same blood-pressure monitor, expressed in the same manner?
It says 111 mmHg
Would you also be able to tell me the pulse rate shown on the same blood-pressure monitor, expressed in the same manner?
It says 90 bpm
